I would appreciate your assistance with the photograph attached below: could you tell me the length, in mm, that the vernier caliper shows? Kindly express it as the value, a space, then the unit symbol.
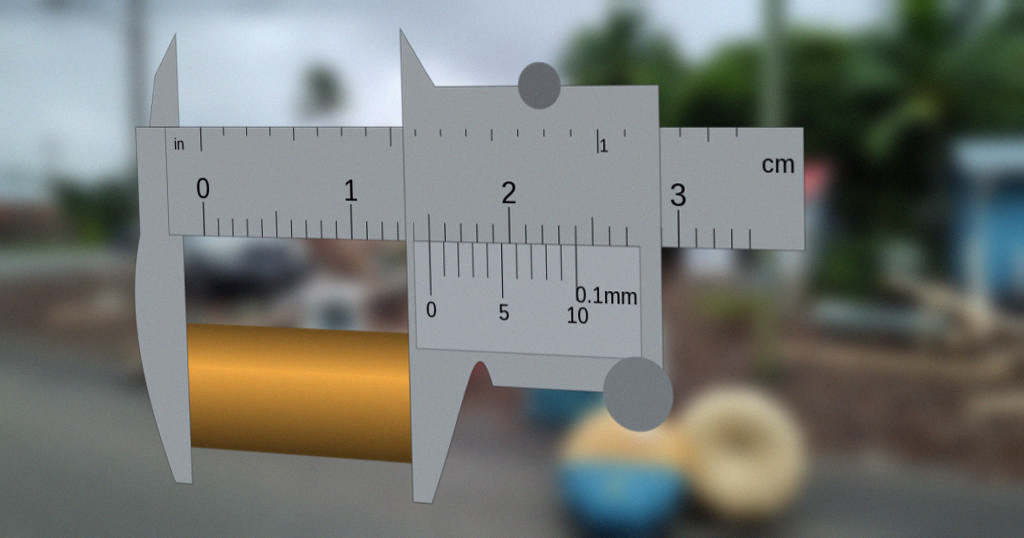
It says 15.0 mm
